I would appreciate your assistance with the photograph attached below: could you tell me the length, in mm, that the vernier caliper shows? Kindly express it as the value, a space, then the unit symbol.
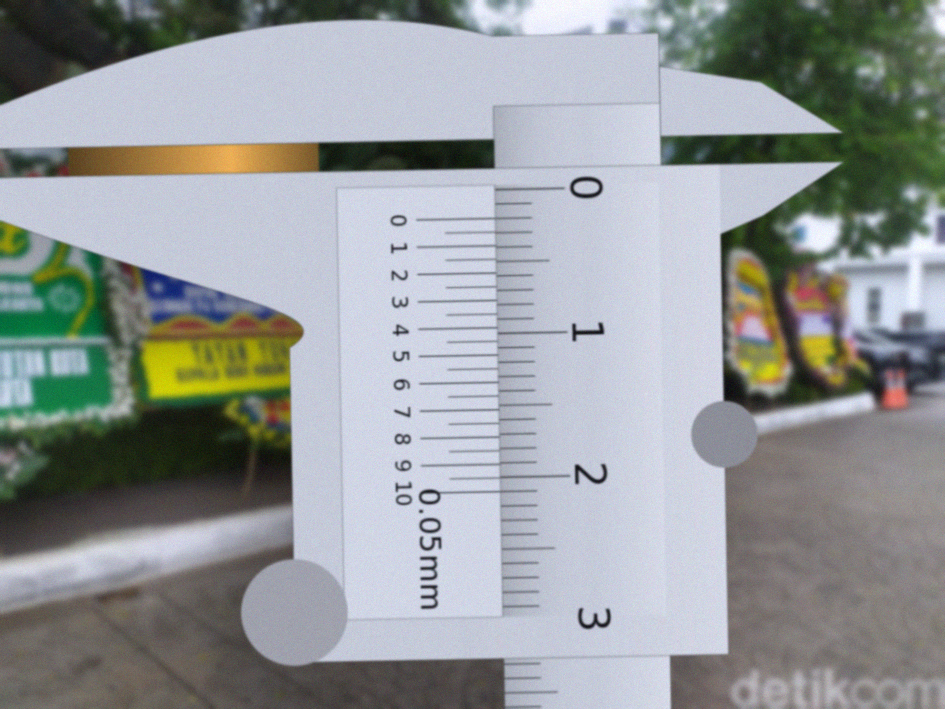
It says 2.0 mm
